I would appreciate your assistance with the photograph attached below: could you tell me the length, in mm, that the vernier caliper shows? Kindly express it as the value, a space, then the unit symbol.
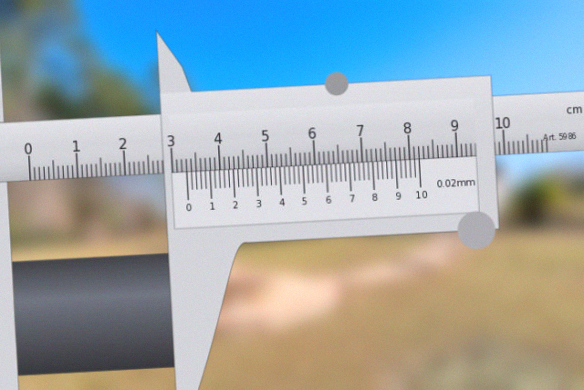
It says 33.0 mm
